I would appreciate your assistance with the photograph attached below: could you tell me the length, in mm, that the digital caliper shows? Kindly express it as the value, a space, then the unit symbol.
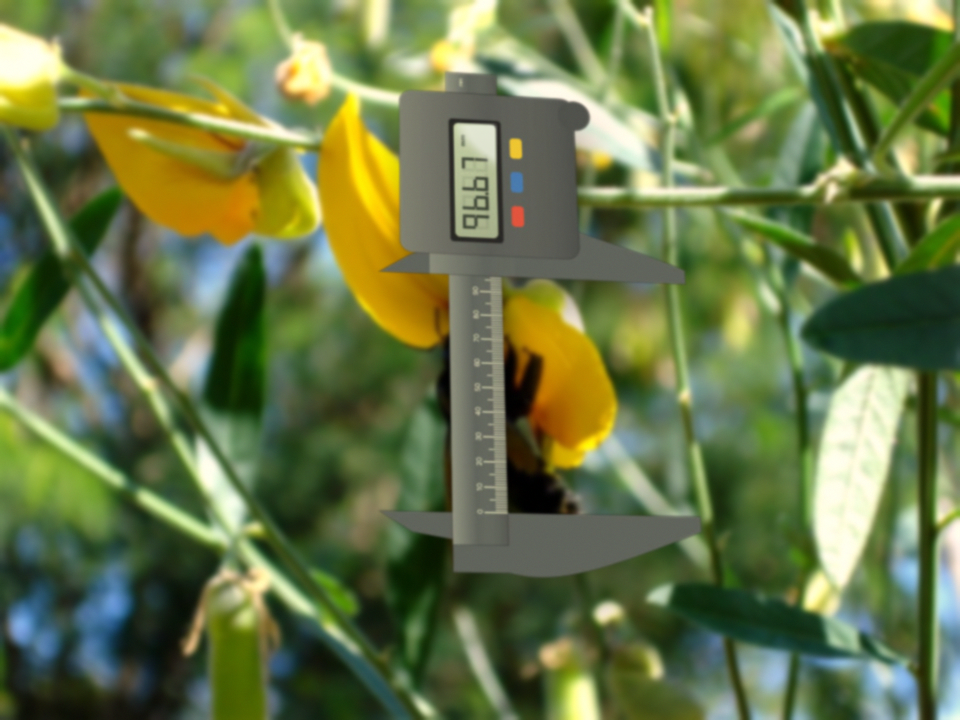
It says 96.67 mm
